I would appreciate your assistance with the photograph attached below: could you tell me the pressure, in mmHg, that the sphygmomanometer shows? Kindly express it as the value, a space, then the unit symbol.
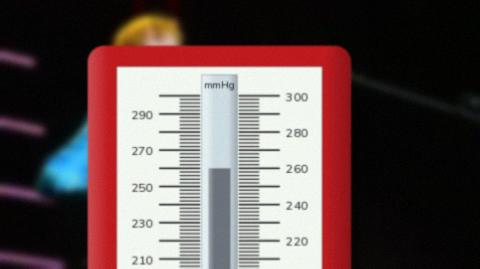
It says 260 mmHg
